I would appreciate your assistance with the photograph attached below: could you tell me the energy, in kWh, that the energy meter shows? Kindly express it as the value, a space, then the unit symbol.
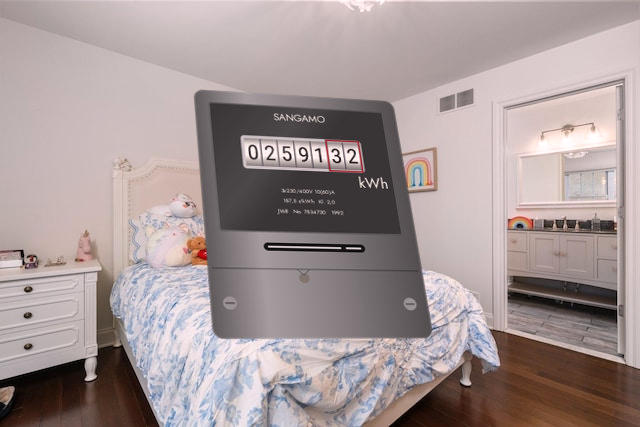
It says 2591.32 kWh
